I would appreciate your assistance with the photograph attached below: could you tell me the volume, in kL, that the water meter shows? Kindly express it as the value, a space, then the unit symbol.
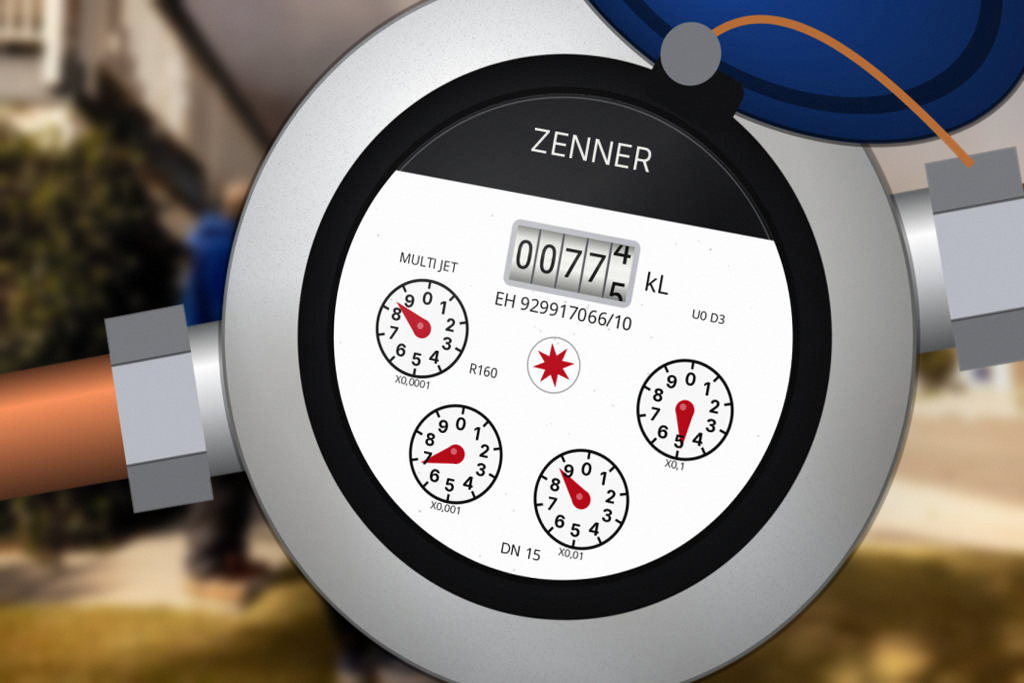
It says 774.4868 kL
